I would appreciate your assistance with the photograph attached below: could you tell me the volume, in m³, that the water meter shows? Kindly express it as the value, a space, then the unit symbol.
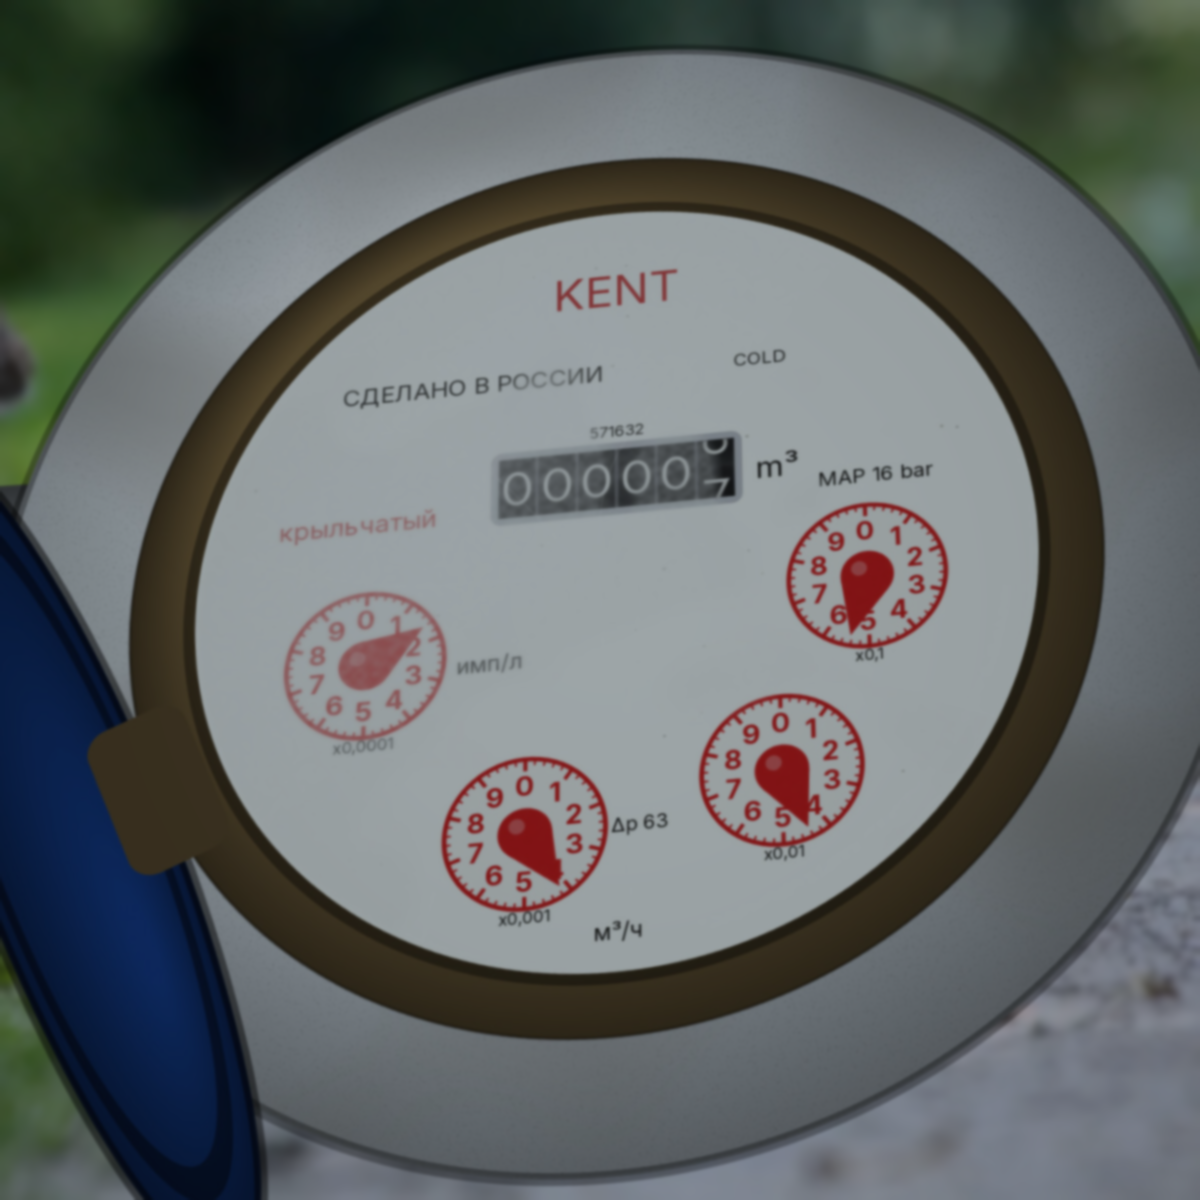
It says 6.5441 m³
